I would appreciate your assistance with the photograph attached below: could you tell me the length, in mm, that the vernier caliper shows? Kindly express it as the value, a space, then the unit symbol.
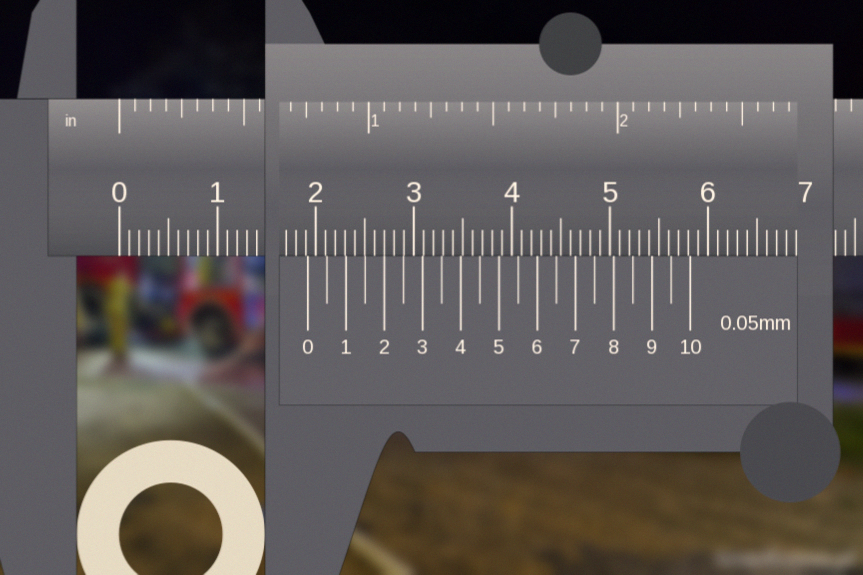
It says 19.2 mm
